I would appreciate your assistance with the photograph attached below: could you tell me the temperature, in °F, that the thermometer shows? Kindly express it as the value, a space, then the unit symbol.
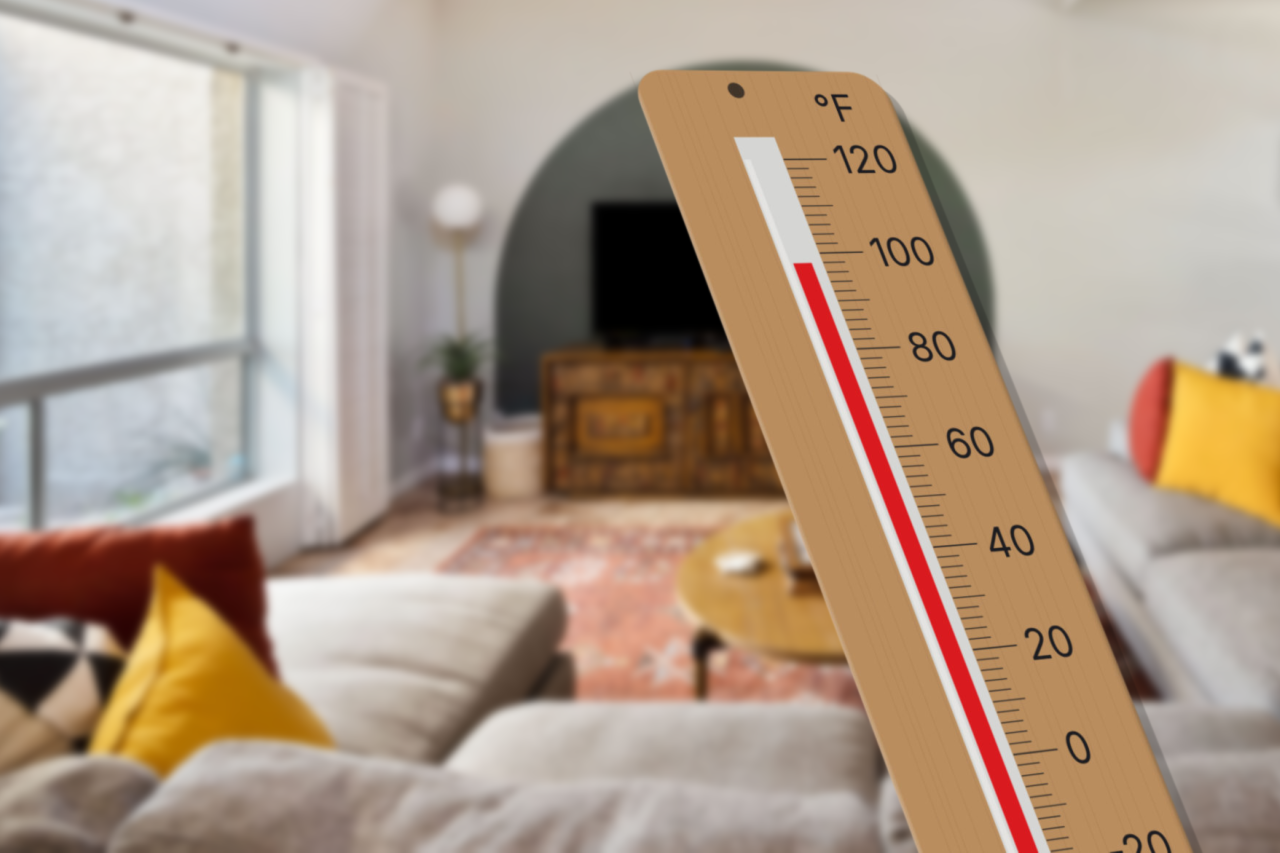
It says 98 °F
